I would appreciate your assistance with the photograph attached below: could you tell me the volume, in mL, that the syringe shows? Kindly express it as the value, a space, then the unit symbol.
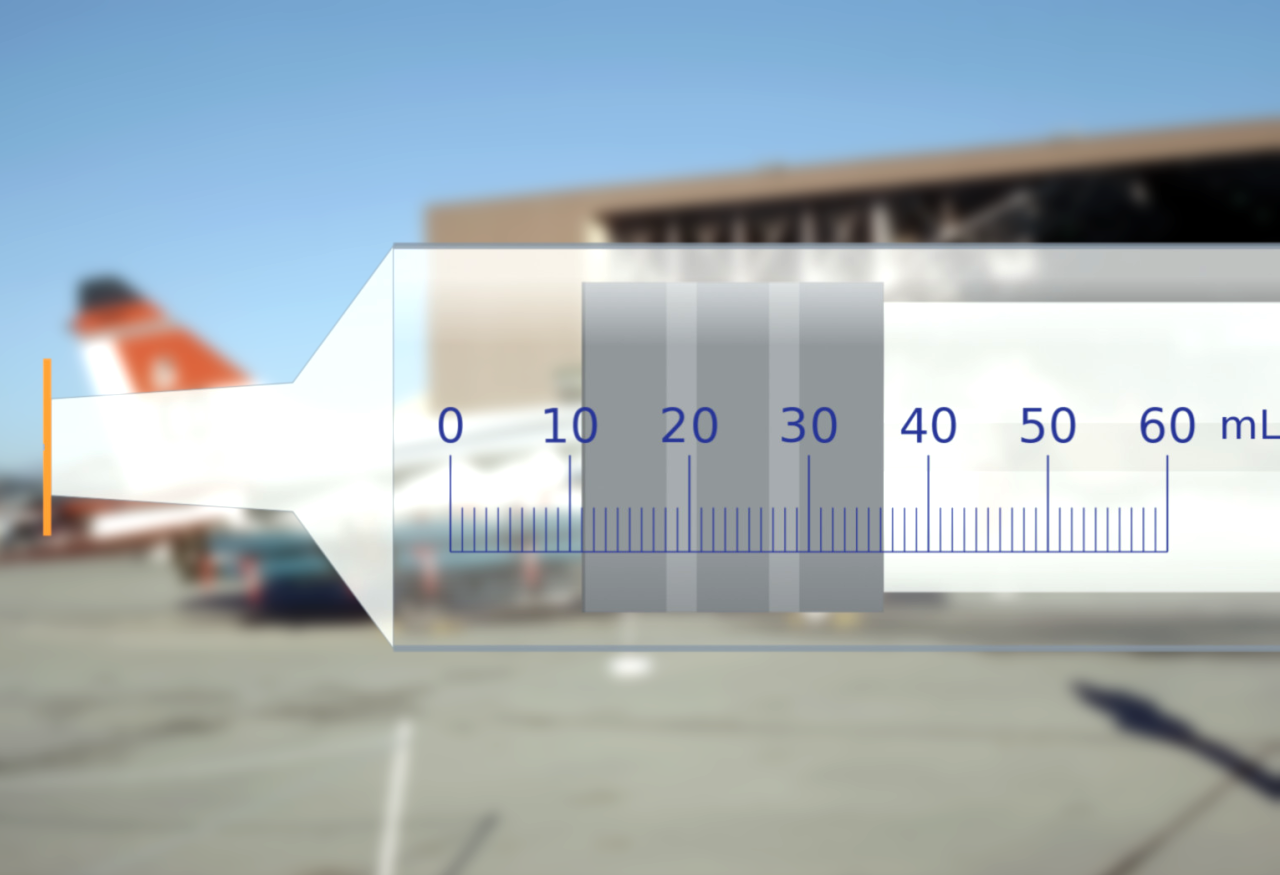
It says 11 mL
